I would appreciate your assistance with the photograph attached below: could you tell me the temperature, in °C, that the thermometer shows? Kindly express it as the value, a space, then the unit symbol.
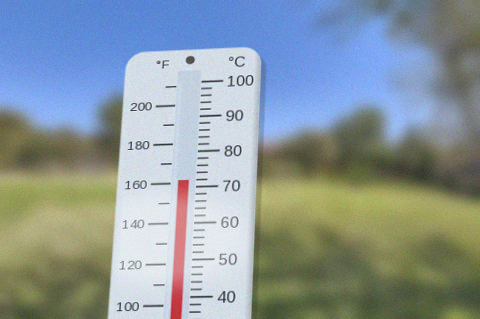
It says 72 °C
